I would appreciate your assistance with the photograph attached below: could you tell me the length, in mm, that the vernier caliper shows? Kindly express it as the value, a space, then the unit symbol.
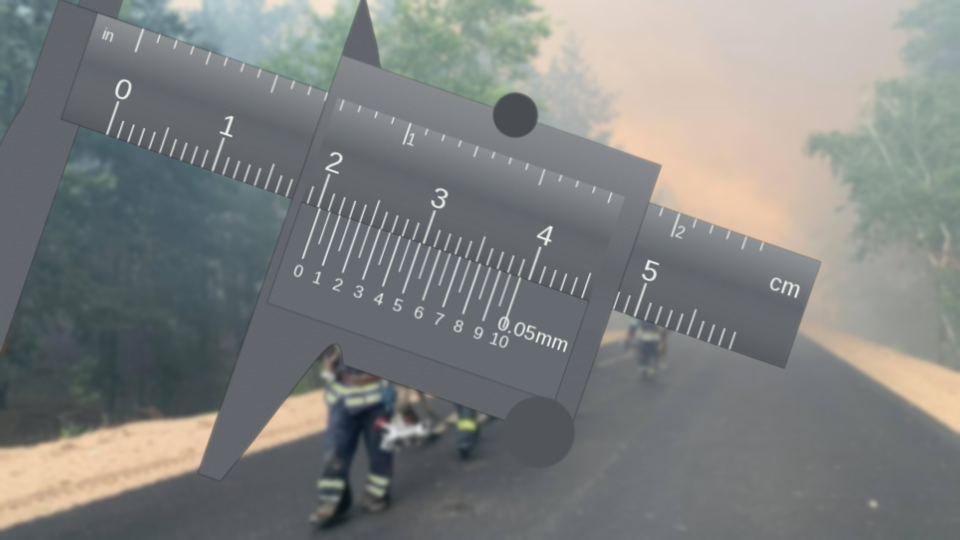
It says 20.2 mm
